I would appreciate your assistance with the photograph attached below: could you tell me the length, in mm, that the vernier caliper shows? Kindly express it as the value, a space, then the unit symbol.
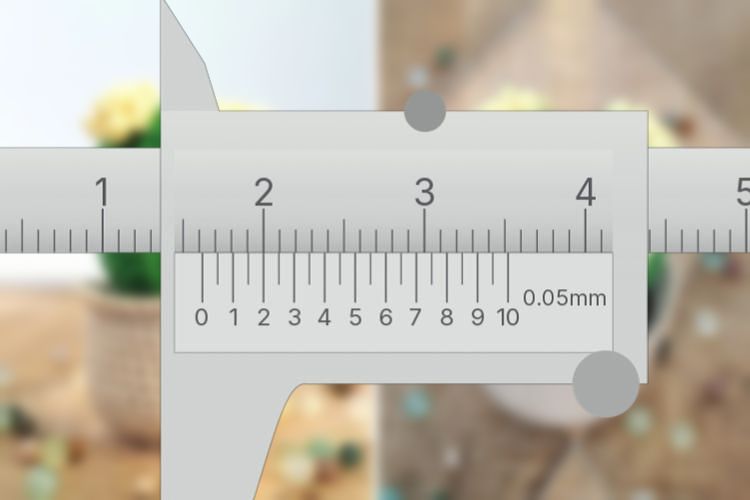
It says 16.2 mm
